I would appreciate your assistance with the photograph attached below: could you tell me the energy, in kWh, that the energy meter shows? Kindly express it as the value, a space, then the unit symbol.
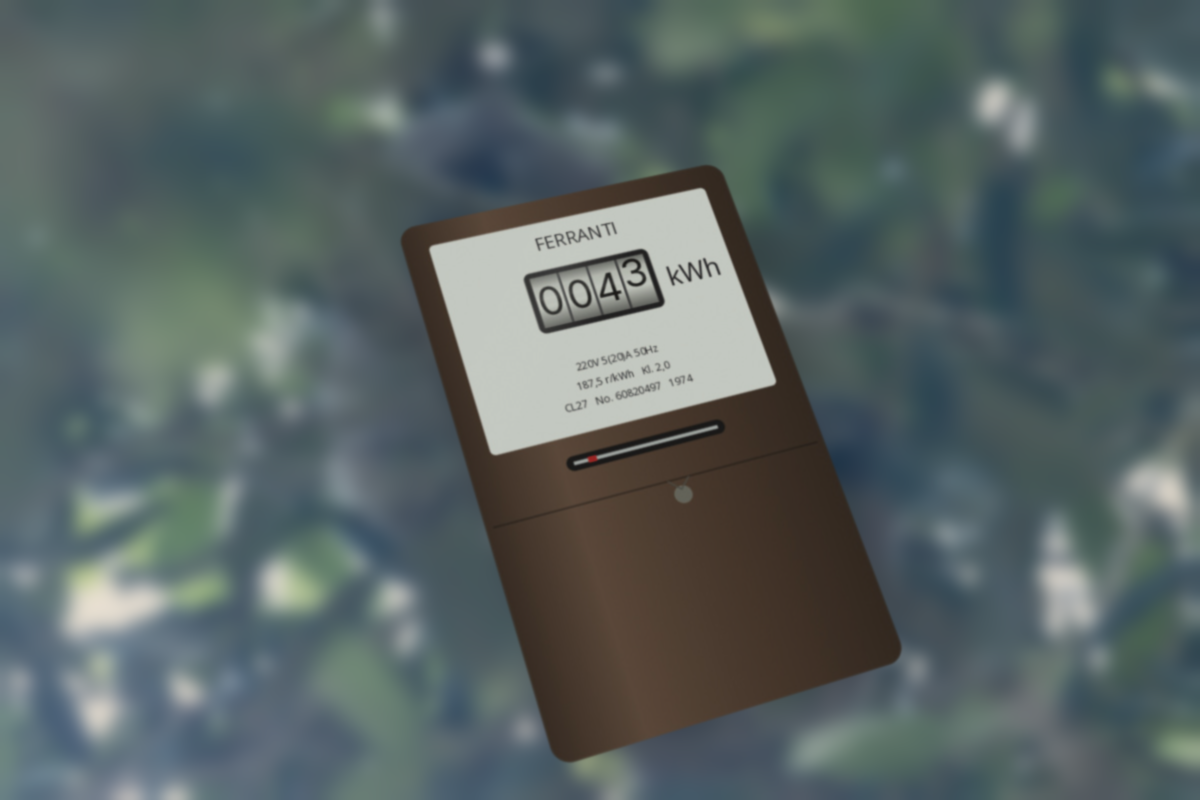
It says 43 kWh
